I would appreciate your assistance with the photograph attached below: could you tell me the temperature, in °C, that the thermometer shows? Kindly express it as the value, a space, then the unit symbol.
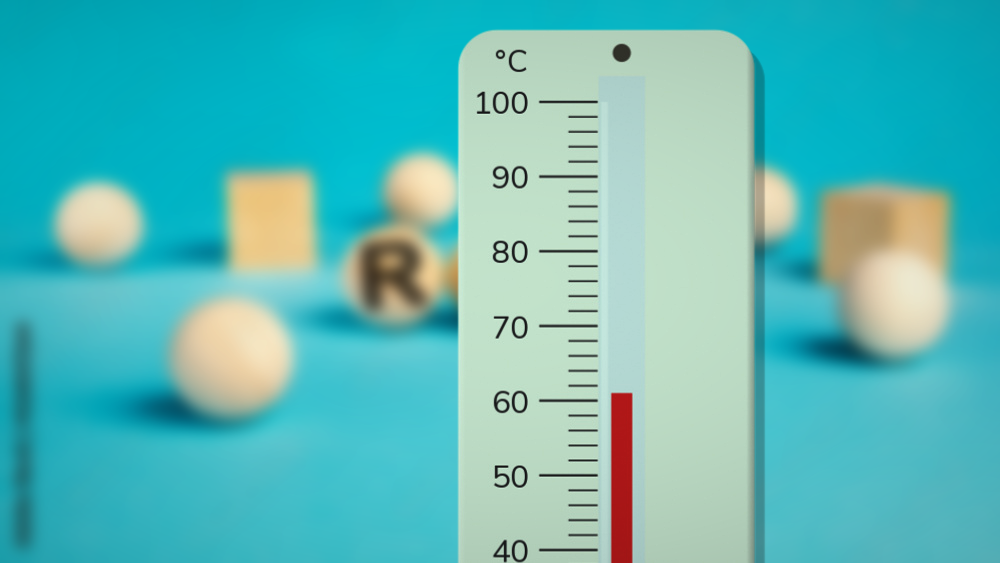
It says 61 °C
